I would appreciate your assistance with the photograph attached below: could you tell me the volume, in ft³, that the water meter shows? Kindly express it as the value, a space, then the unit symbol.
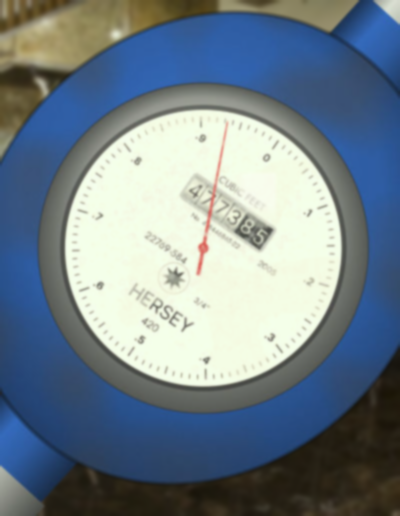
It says 477384.93 ft³
